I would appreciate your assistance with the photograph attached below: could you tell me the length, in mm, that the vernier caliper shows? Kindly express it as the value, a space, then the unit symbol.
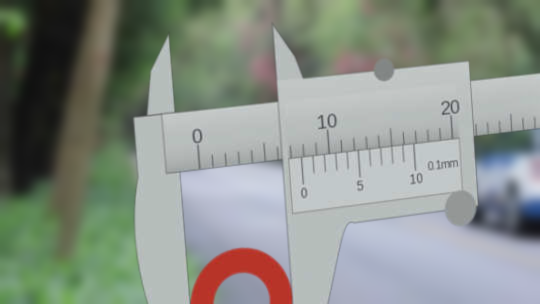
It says 7.8 mm
